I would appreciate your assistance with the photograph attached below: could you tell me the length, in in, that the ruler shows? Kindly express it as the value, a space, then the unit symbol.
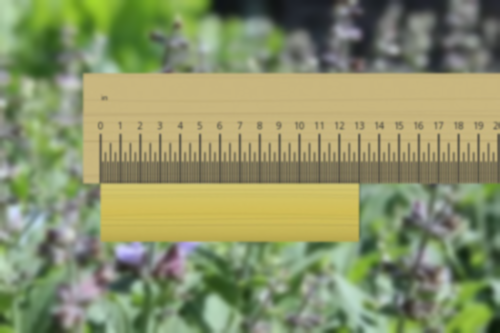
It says 13 in
